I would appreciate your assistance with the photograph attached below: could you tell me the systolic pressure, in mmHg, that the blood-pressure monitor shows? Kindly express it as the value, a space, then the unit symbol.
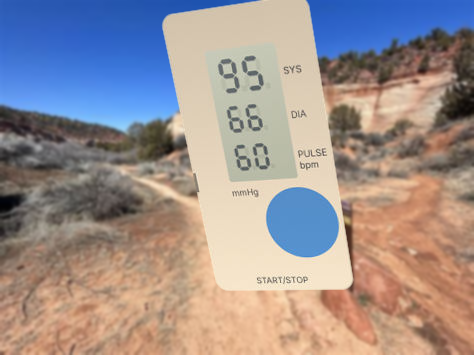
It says 95 mmHg
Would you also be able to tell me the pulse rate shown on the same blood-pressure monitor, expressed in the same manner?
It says 60 bpm
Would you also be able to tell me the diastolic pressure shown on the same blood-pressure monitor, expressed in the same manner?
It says 66 mmHg
